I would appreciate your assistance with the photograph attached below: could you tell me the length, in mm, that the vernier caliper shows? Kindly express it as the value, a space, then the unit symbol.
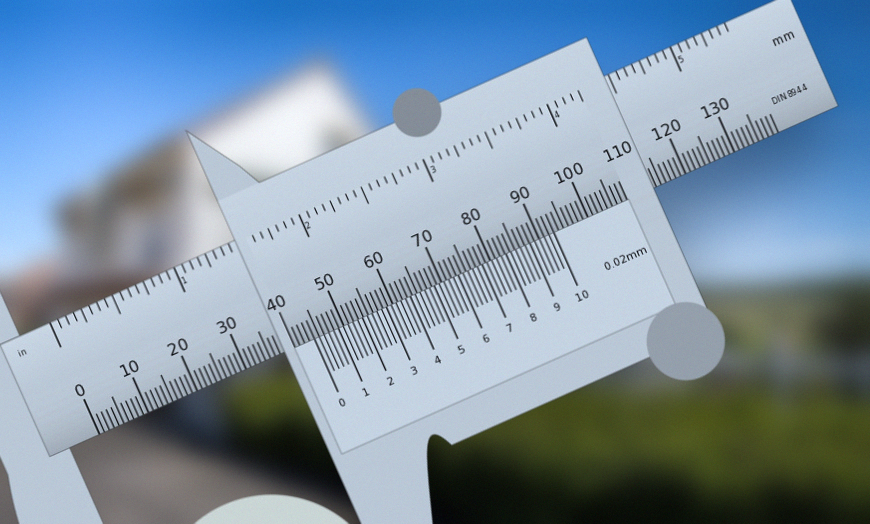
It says 44.0 mm
